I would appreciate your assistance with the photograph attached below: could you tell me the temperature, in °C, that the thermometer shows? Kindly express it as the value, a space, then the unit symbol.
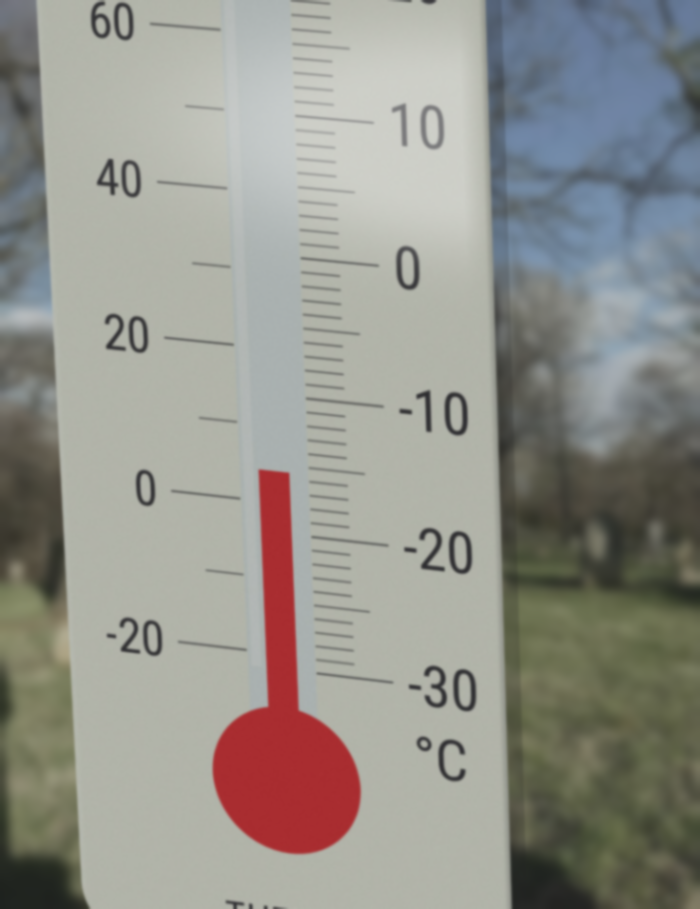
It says -15.5 °C
